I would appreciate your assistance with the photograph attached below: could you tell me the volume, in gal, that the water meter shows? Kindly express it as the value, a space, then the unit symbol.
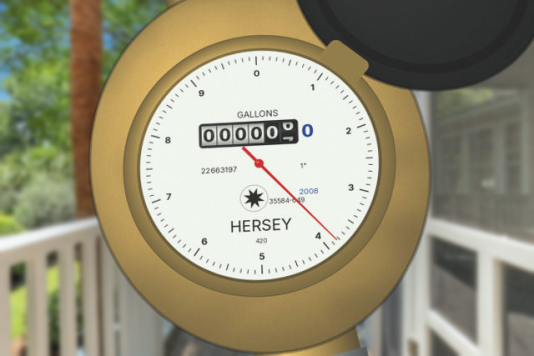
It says 63.8 gal
